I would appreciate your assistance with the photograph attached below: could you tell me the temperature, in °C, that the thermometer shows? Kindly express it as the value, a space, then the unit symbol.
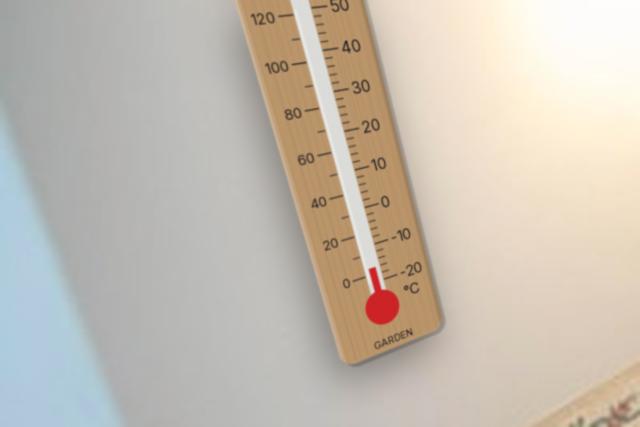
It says -16 °C
